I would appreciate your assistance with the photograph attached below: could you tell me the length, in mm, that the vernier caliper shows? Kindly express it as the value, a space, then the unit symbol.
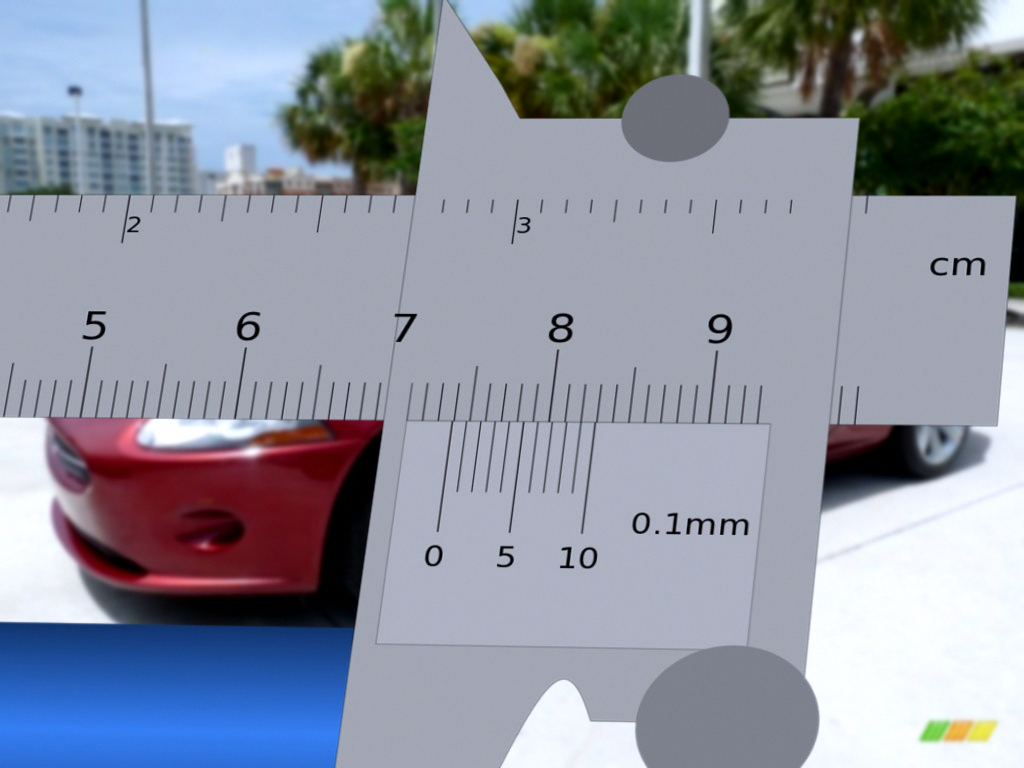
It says 73.9 mm
